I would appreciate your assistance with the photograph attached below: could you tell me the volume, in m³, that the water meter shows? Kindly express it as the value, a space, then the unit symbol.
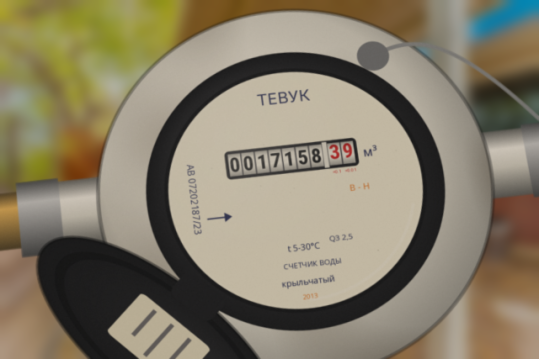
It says 17158.39 m³
